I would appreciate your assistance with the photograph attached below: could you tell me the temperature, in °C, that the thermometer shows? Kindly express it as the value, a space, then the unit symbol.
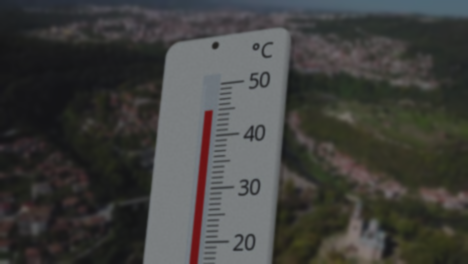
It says 45 °C
